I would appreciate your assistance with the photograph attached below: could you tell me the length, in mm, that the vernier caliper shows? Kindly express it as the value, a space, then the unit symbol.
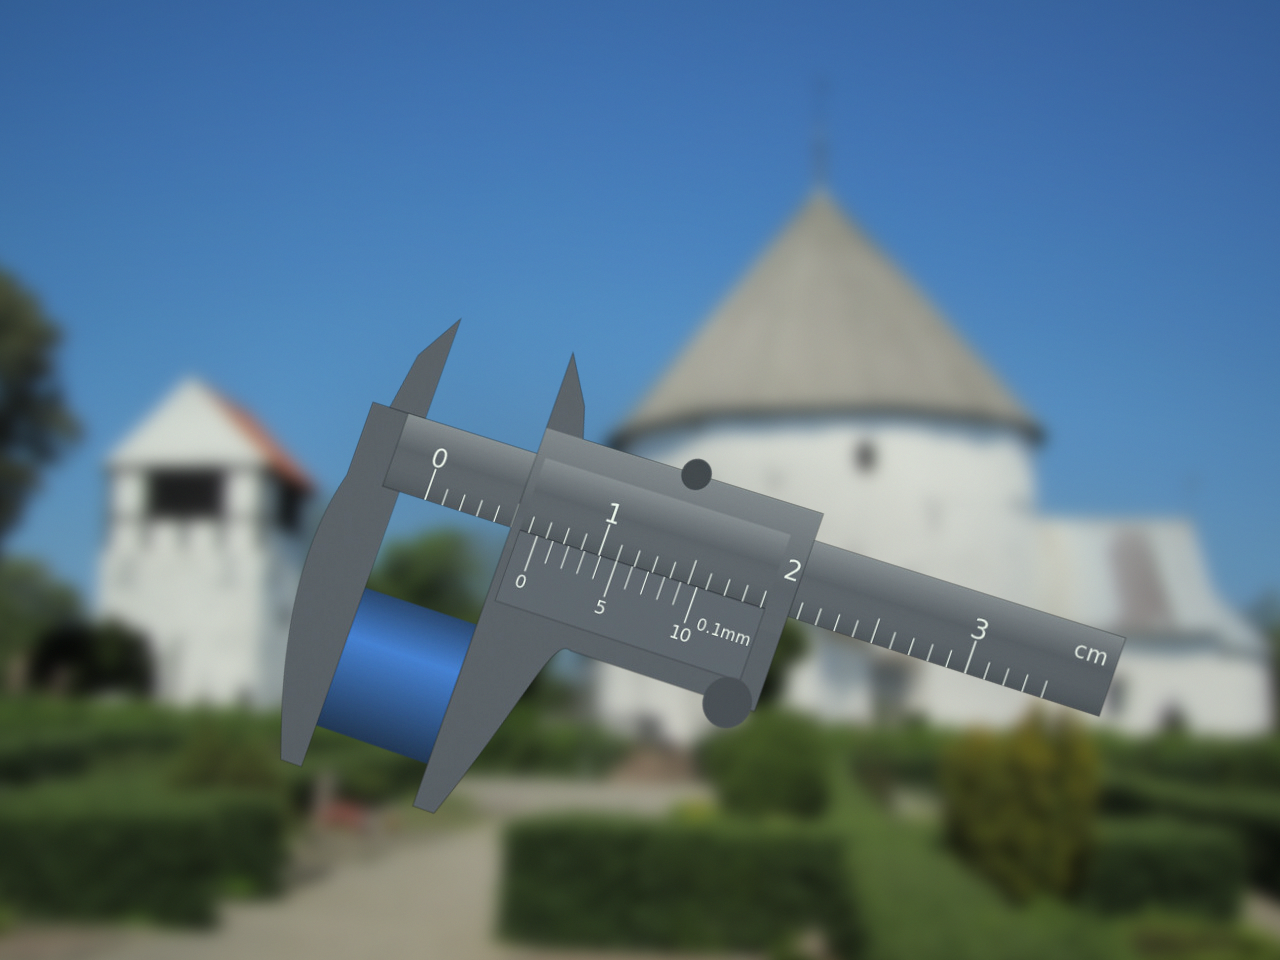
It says 6.5 mm
